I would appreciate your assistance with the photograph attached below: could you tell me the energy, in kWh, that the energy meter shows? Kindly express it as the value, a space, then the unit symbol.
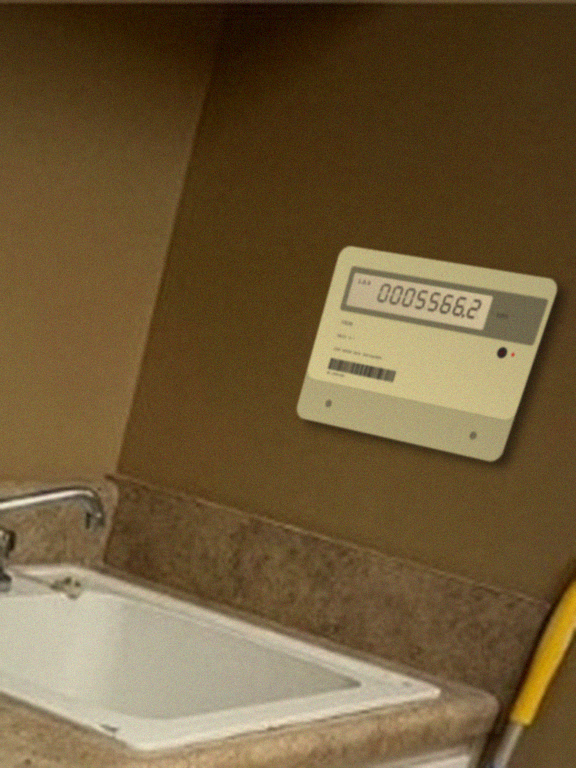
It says 5566.2 kWh
